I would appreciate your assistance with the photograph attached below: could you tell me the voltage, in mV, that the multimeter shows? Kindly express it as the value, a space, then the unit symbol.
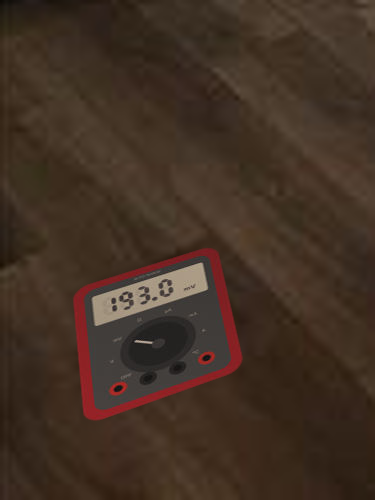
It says 193.0 mV
